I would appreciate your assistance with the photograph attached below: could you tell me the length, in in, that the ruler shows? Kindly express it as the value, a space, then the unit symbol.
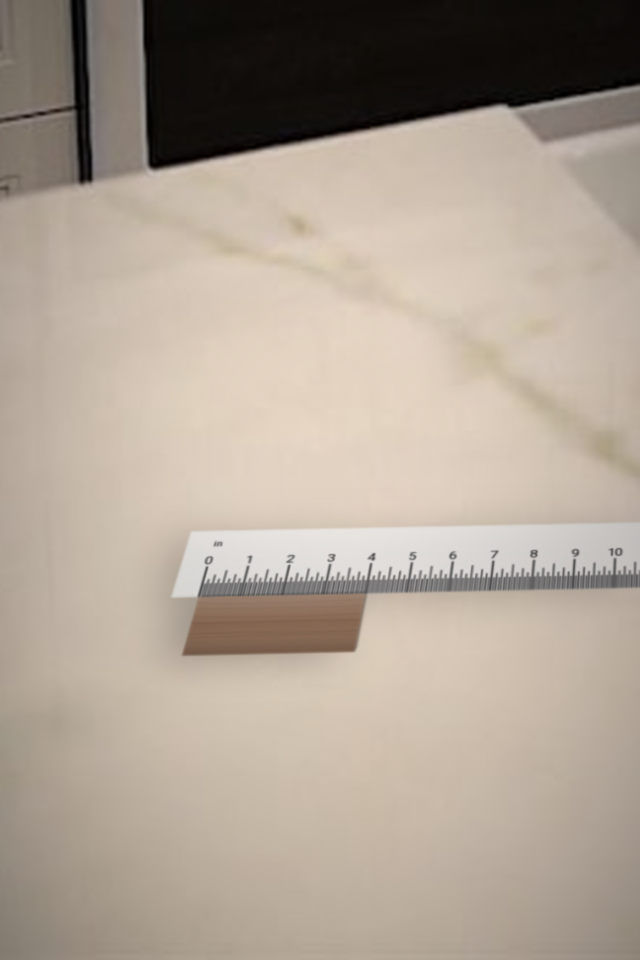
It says 4 in
